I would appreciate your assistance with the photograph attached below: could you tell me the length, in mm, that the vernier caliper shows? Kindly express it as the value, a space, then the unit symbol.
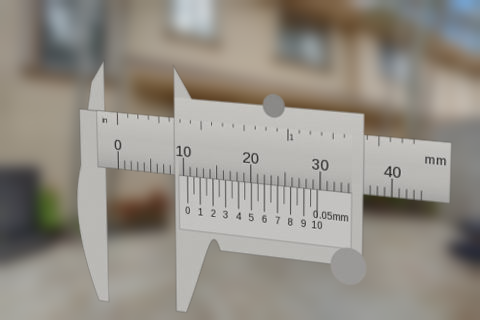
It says 10.6 mm
